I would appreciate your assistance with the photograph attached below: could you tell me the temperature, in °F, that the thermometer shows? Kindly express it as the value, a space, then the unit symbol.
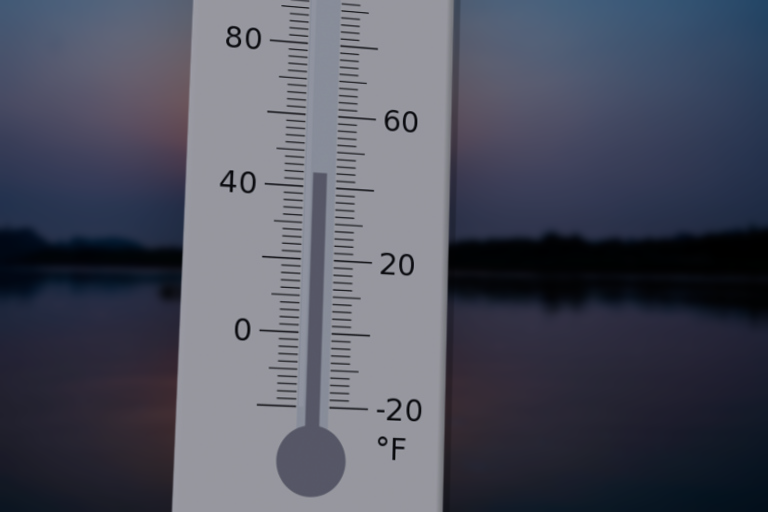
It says 44 °F
